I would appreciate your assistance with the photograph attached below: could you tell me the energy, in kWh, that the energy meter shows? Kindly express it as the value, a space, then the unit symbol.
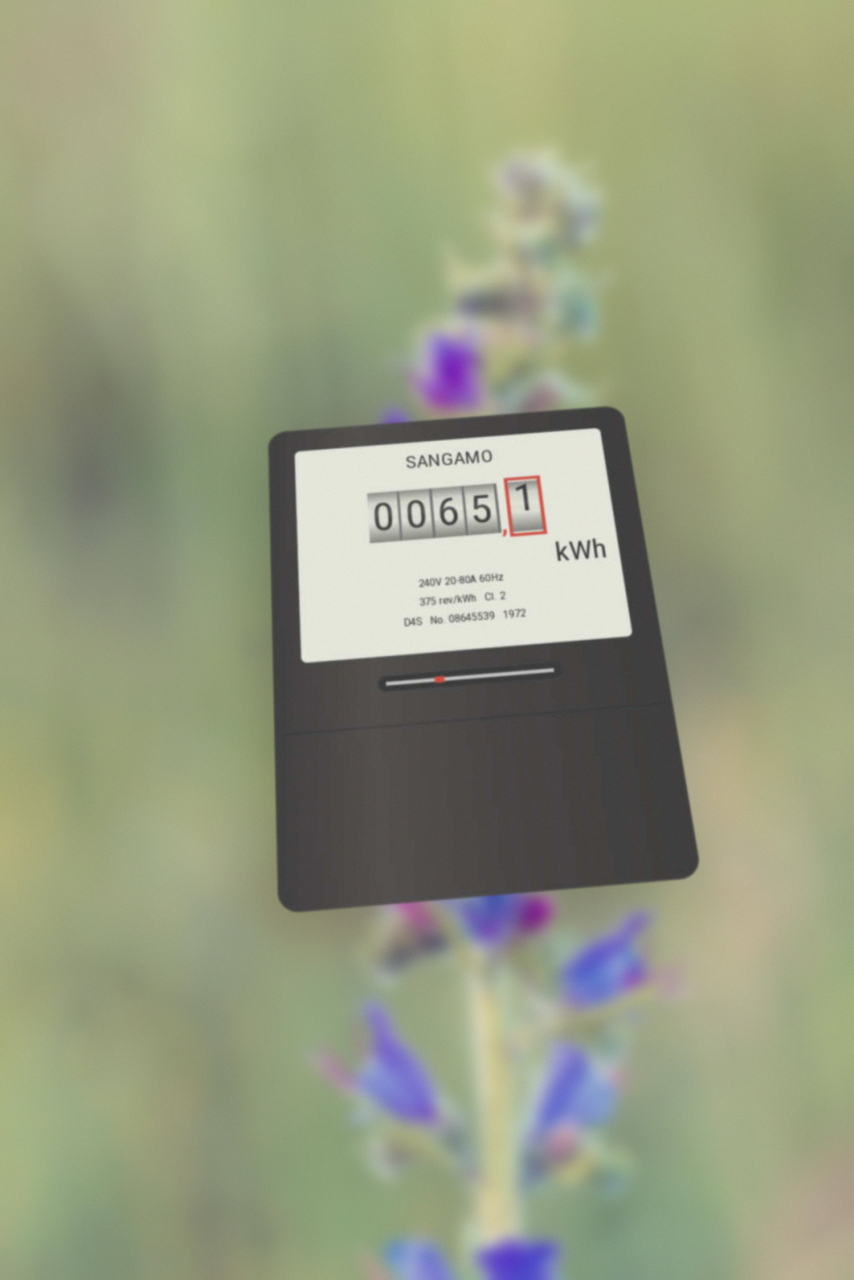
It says 65.1 kWh
